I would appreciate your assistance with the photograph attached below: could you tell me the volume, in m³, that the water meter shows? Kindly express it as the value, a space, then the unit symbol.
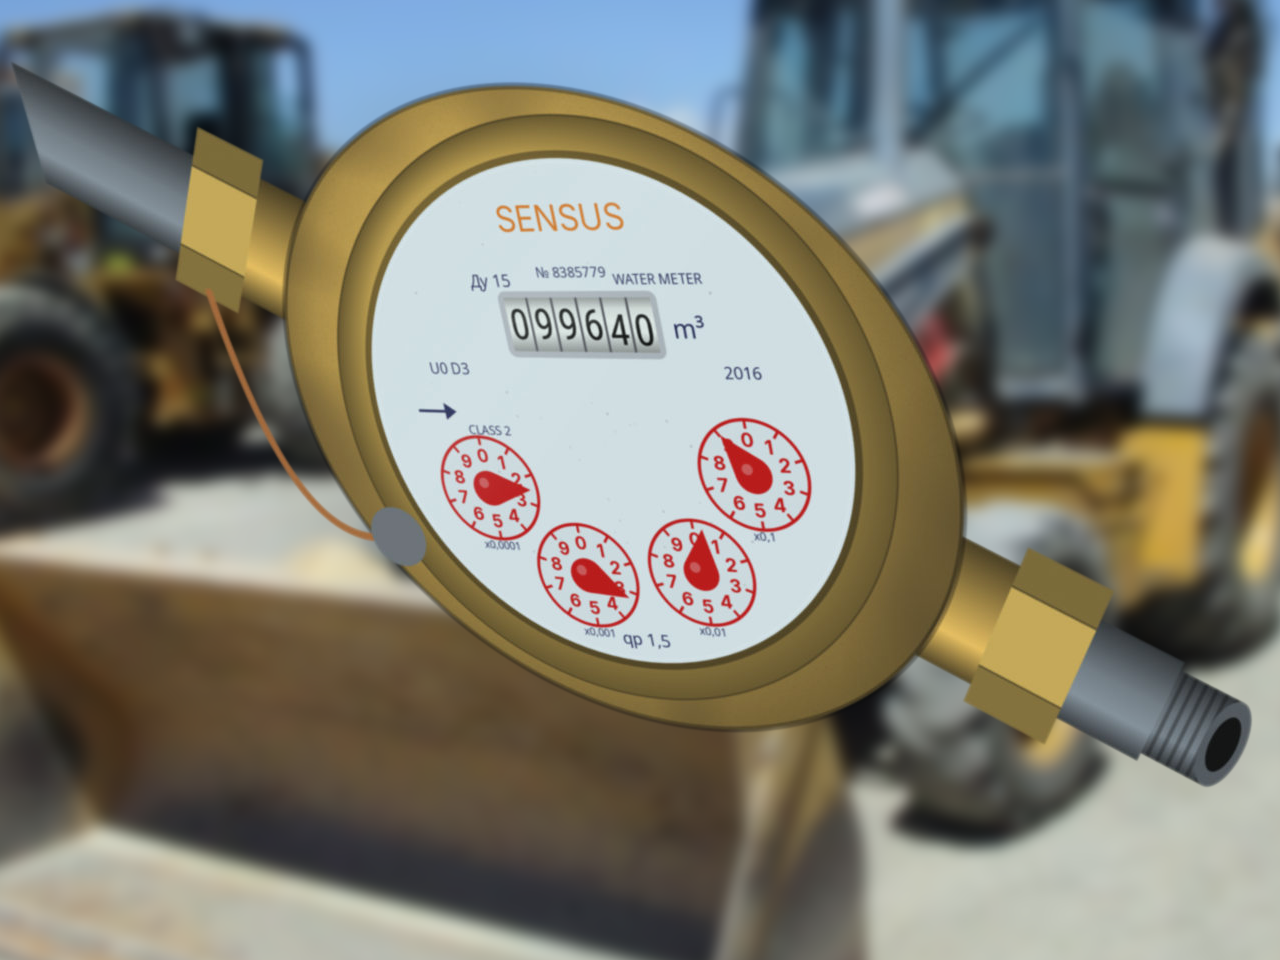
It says 99639.9032 m³
